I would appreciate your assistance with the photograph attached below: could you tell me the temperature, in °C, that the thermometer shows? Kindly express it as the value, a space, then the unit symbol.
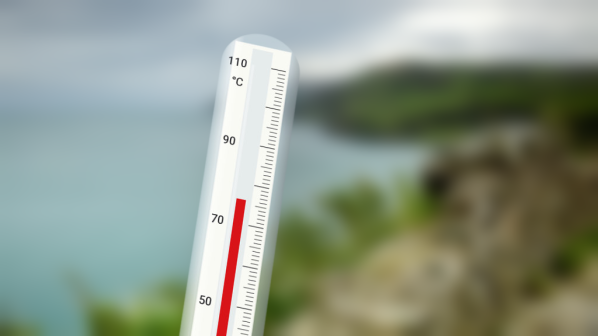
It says 76 °C
